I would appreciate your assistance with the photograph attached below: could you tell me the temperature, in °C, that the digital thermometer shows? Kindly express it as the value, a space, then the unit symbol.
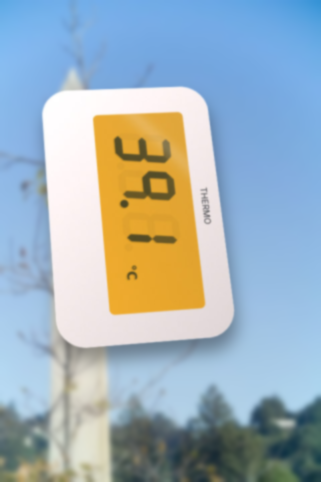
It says 39.1 °C
